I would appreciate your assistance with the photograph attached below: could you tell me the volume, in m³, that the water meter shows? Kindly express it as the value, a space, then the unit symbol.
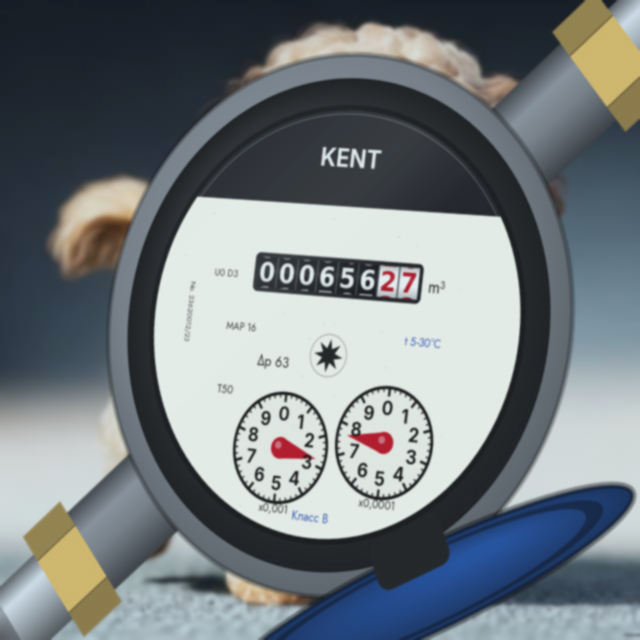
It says 656.2727 m³
